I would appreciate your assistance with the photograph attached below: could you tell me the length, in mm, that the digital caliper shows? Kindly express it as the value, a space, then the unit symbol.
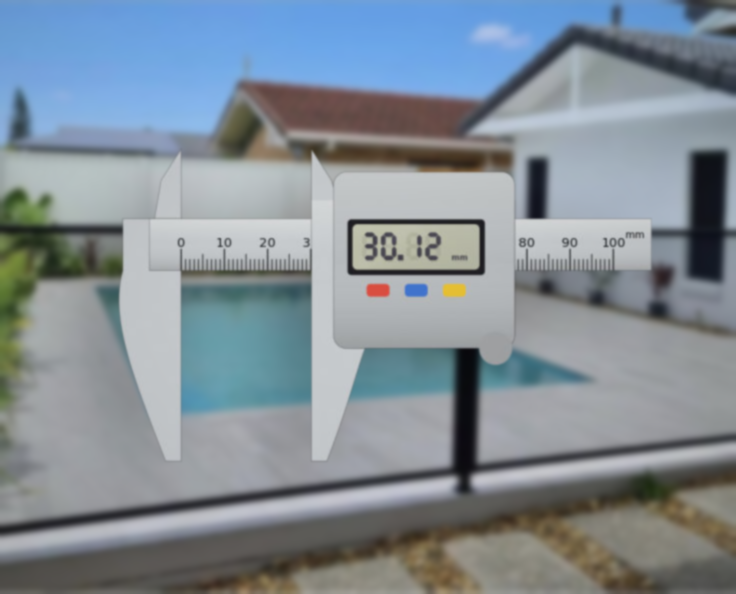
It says 30.12 mm
